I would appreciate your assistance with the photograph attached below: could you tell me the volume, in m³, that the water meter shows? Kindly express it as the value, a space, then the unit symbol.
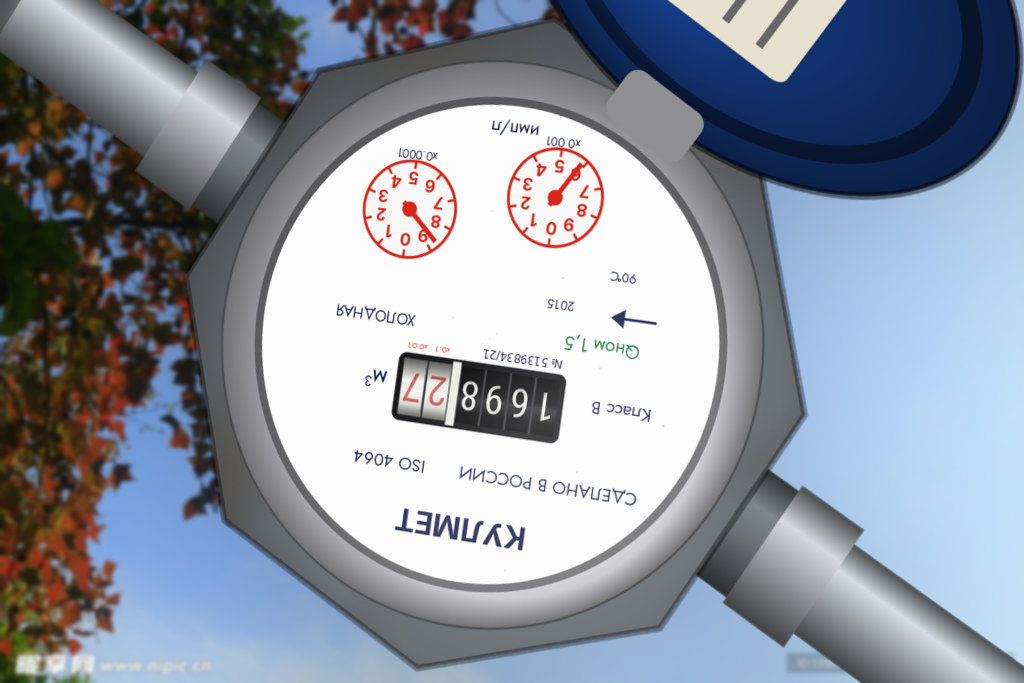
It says 1698.2758 m³
